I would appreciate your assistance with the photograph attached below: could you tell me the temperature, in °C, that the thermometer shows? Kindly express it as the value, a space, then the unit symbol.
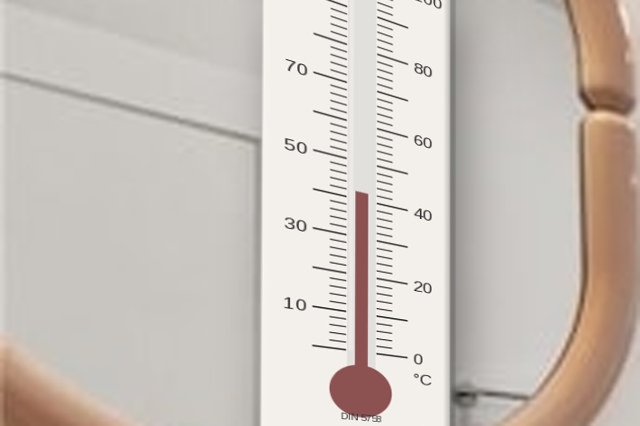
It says 42 °C
